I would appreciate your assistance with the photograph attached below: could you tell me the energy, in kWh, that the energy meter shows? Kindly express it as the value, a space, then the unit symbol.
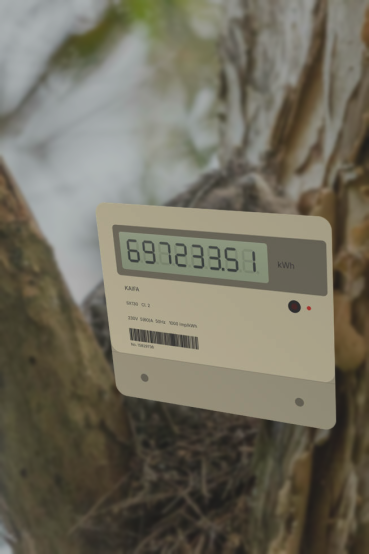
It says 697233.51 kWh
